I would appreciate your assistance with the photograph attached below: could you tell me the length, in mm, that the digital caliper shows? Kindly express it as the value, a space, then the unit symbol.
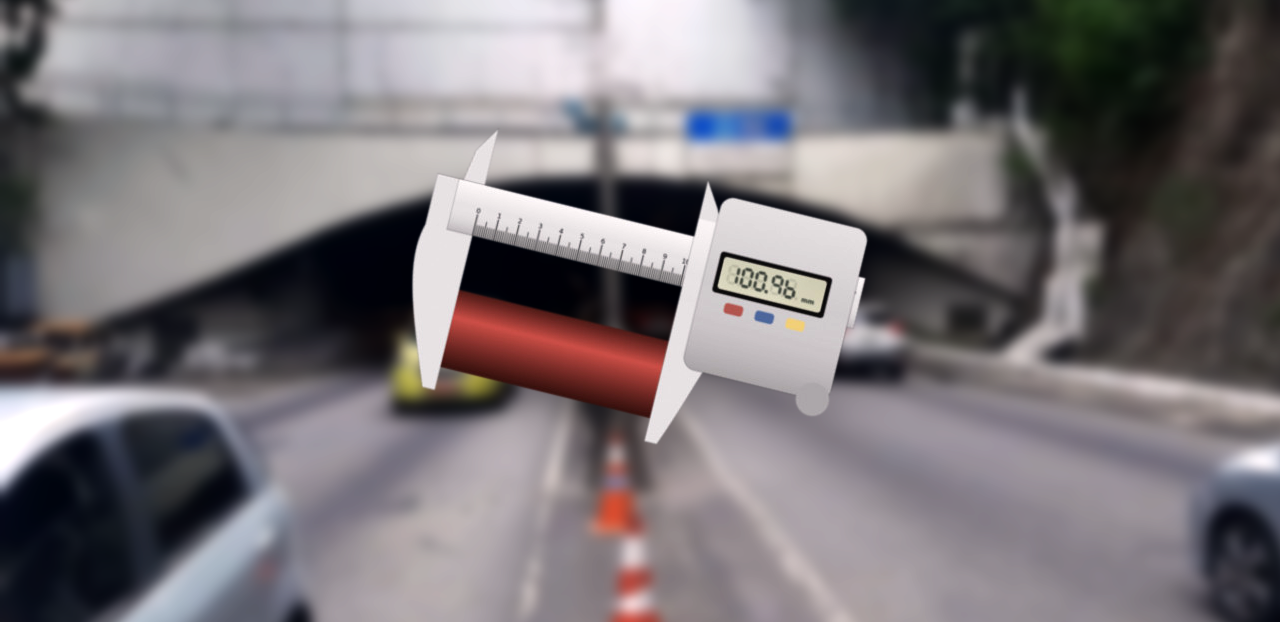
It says 100.96 mm
